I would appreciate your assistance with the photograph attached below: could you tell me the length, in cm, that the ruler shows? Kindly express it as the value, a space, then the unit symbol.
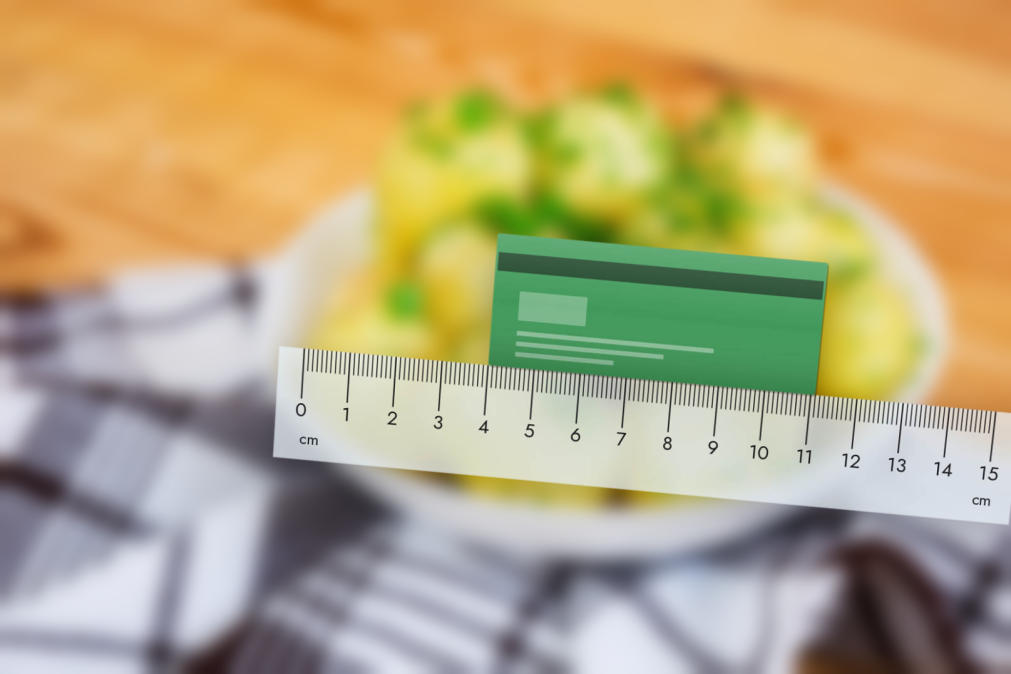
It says 7.1 cm
